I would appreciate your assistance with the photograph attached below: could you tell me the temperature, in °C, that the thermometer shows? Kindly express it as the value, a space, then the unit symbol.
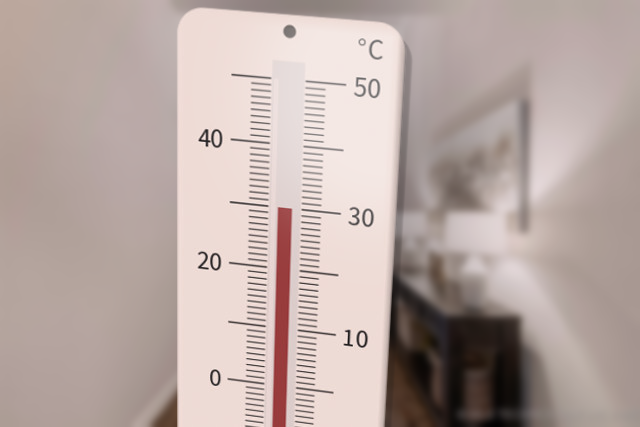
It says 30 °C
